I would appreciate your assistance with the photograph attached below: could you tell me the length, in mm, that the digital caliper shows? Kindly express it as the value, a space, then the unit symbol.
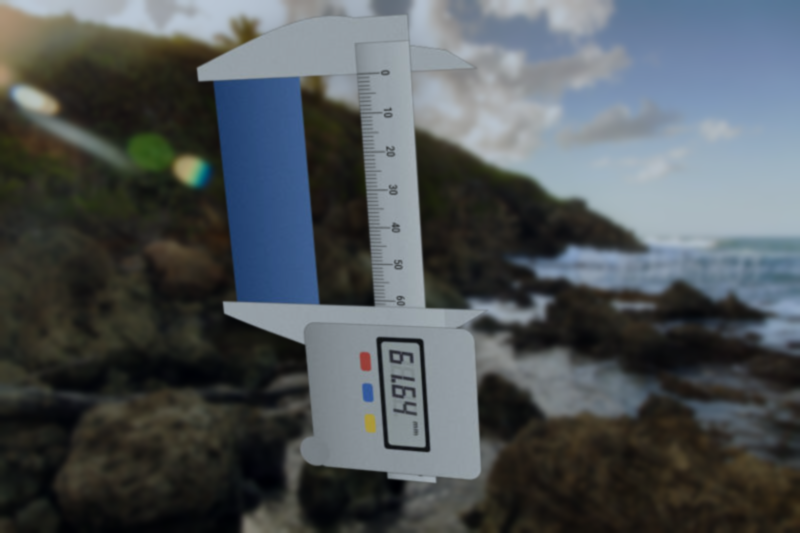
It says 61.64 mm
